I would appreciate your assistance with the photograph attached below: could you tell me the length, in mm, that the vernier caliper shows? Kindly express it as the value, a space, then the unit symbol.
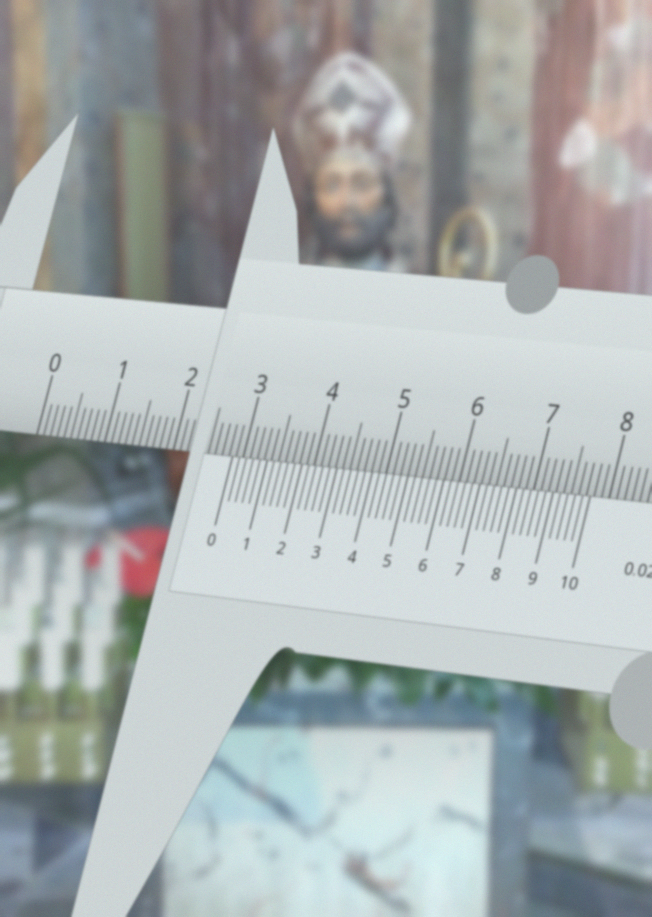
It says 28.5 mm
